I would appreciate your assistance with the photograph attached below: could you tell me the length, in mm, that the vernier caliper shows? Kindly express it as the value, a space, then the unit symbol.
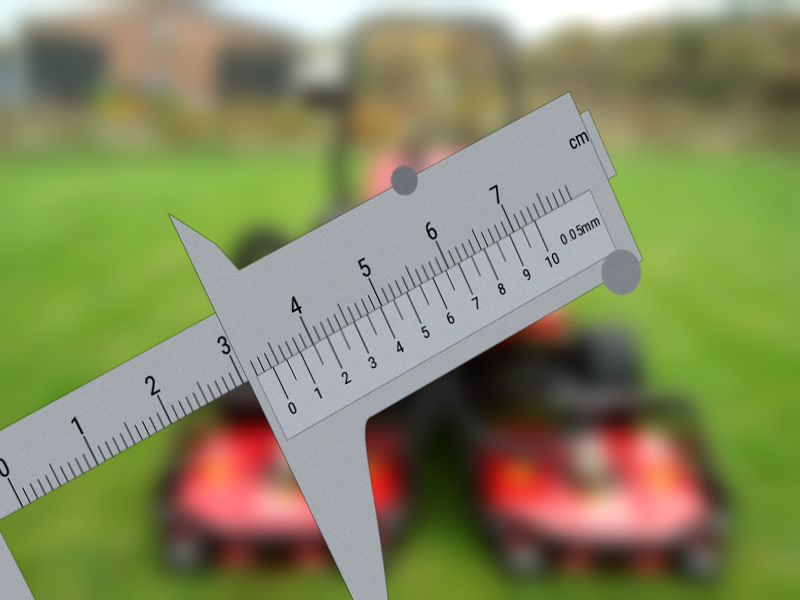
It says 34.2 mm
